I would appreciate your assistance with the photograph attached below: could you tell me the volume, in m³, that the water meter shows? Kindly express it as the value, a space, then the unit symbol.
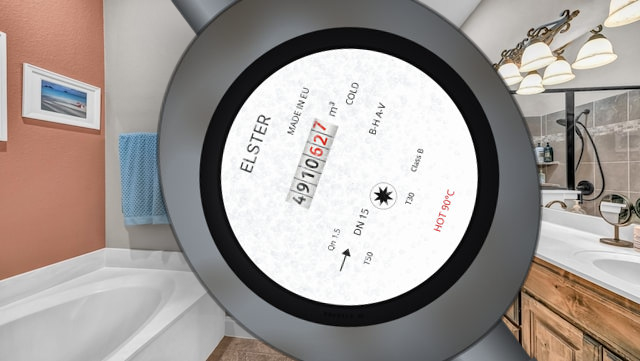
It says 4910.627 m³
